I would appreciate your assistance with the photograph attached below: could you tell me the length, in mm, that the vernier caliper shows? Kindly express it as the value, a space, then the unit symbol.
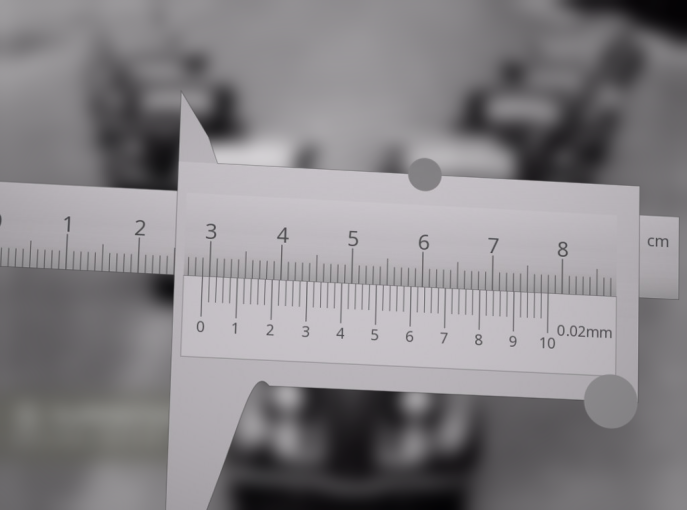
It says 29.0 mm
